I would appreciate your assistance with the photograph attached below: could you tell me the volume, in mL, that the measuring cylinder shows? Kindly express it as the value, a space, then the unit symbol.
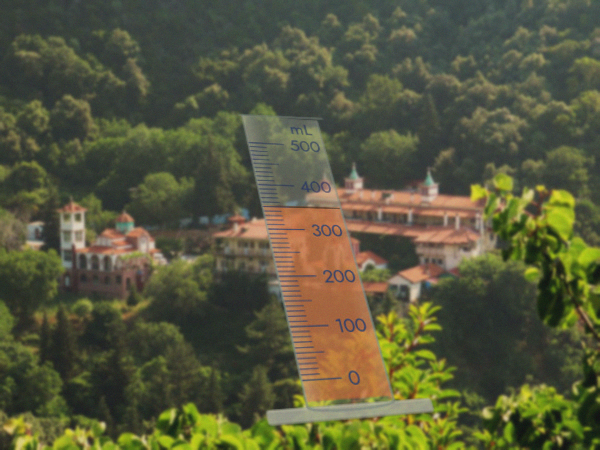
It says 350 mL
